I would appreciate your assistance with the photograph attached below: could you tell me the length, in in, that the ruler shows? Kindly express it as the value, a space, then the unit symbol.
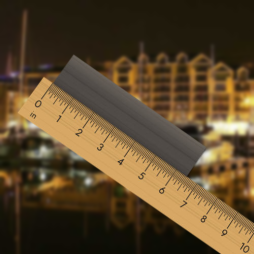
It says 6.5 in
